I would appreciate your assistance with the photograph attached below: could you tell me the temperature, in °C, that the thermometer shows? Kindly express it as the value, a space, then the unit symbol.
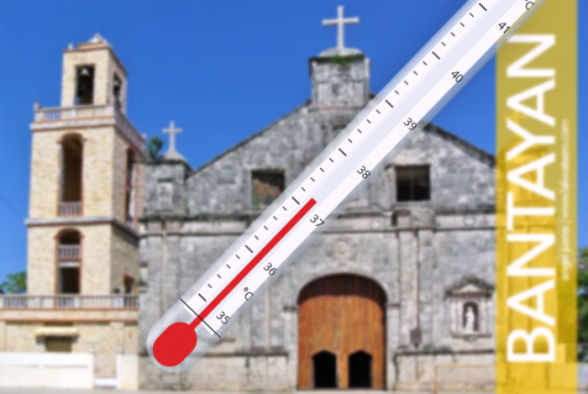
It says 37.2 °C
